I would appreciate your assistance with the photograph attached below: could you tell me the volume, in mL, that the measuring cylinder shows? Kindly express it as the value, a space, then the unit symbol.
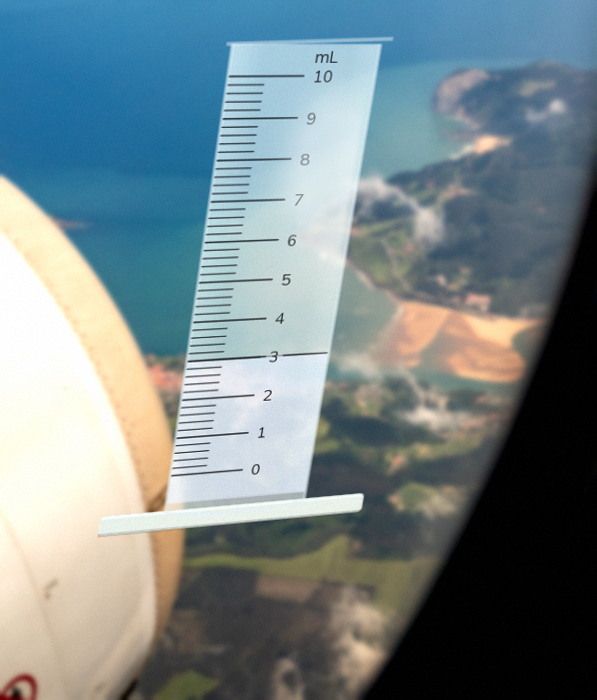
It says 3 mL
